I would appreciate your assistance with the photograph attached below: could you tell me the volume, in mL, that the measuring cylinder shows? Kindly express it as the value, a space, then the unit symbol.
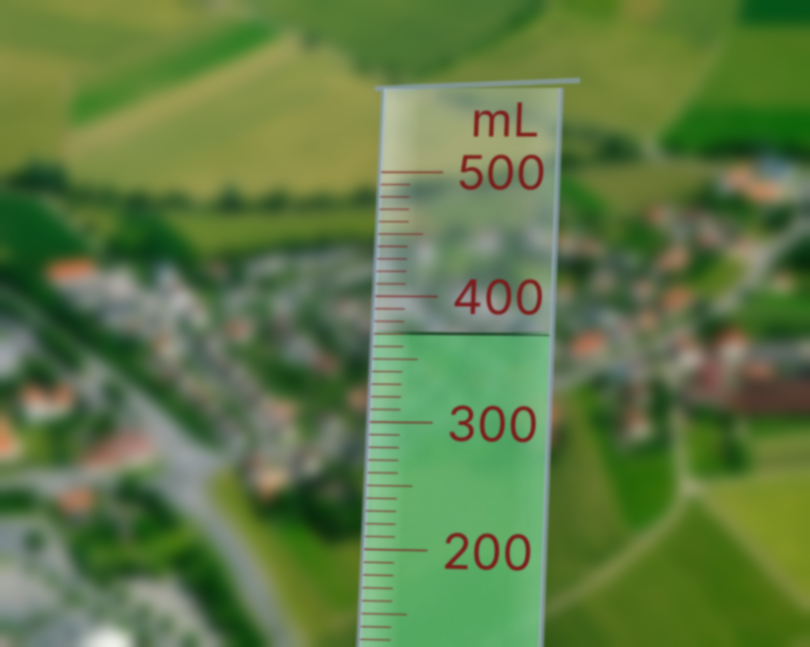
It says 370 mL
